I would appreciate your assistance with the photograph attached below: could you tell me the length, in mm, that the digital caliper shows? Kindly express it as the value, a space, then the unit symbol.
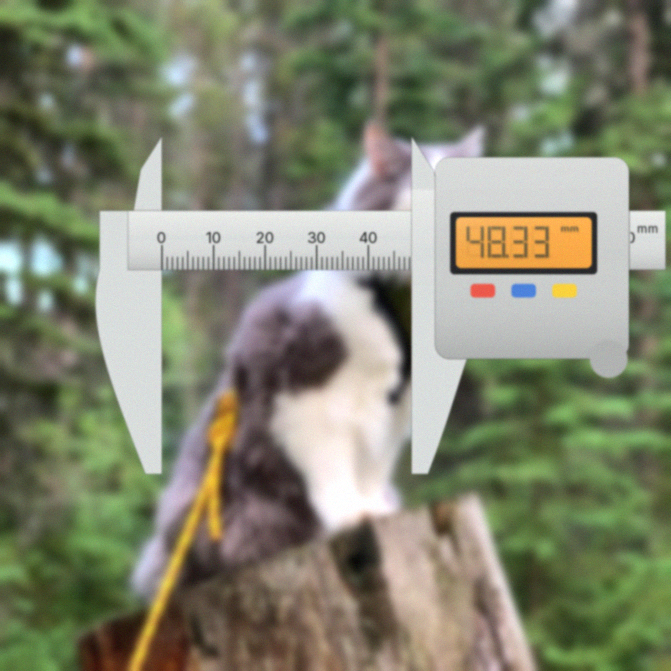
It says 48.33 mm
